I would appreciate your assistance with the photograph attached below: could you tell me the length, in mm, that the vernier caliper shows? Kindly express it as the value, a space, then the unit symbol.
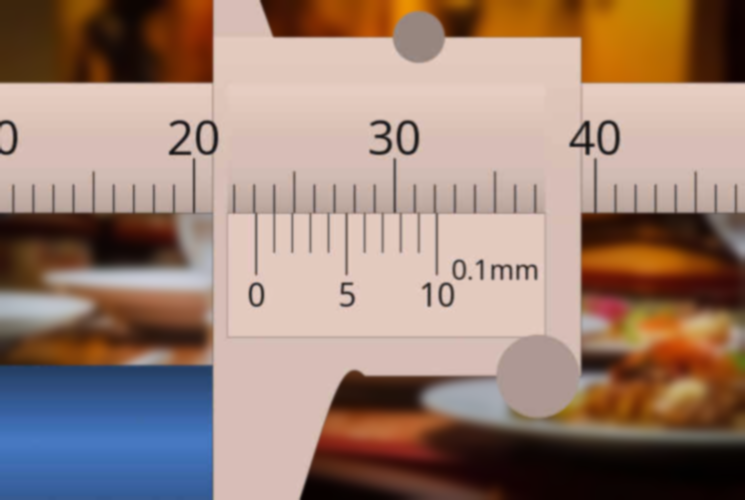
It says 23.1 mm
